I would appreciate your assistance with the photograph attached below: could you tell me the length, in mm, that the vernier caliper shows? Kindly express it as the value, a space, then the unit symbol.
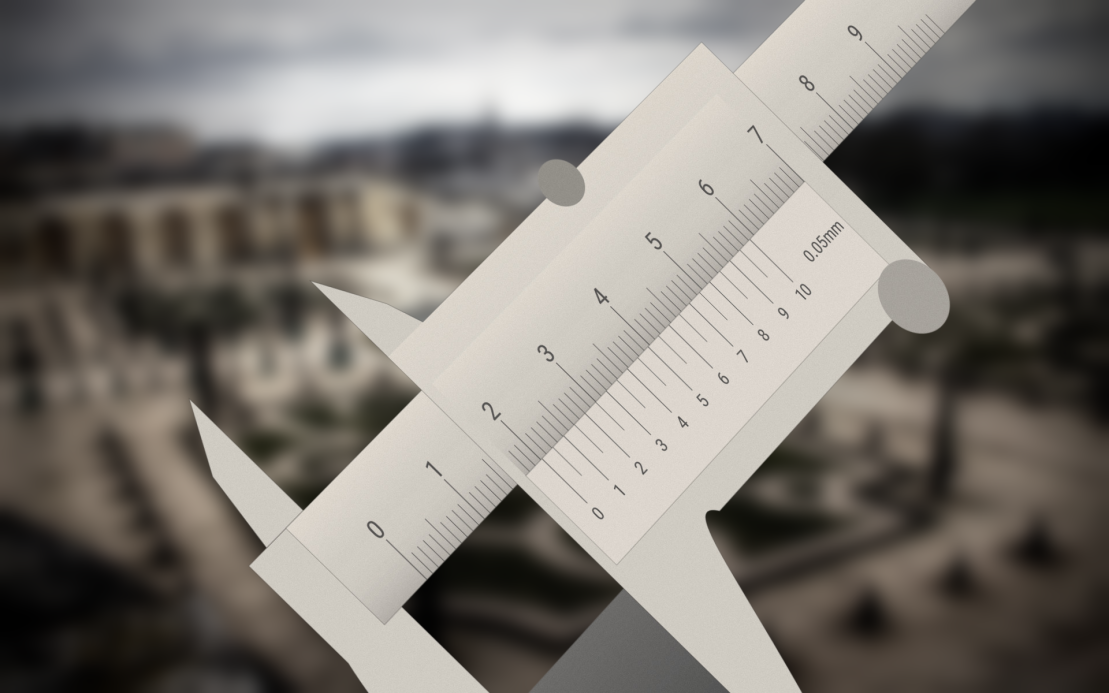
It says 20.2 mm
